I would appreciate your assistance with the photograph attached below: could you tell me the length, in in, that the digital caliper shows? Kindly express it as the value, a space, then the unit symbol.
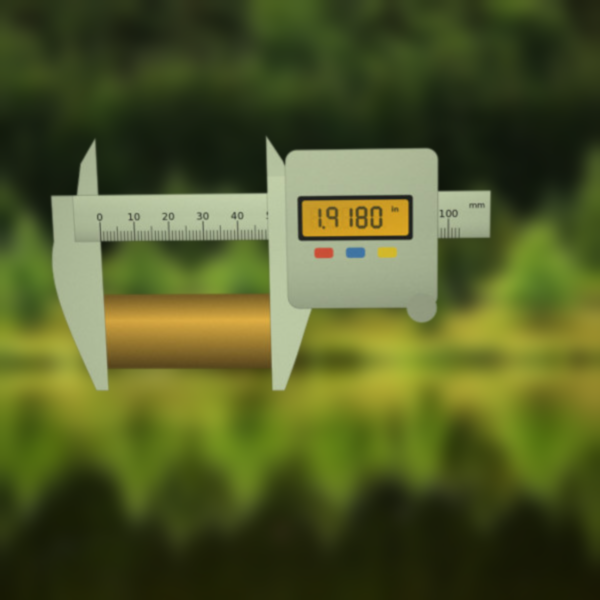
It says 1.9180 in
